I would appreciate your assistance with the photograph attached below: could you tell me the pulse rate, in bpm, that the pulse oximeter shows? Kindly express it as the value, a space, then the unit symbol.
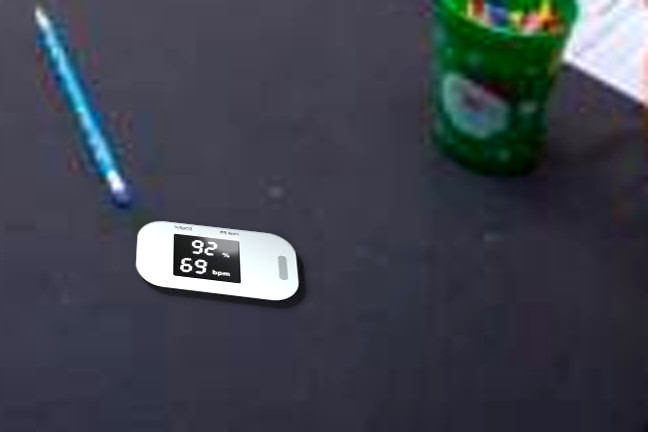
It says 69 bpm
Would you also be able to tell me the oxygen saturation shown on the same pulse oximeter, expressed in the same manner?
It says 92 %
